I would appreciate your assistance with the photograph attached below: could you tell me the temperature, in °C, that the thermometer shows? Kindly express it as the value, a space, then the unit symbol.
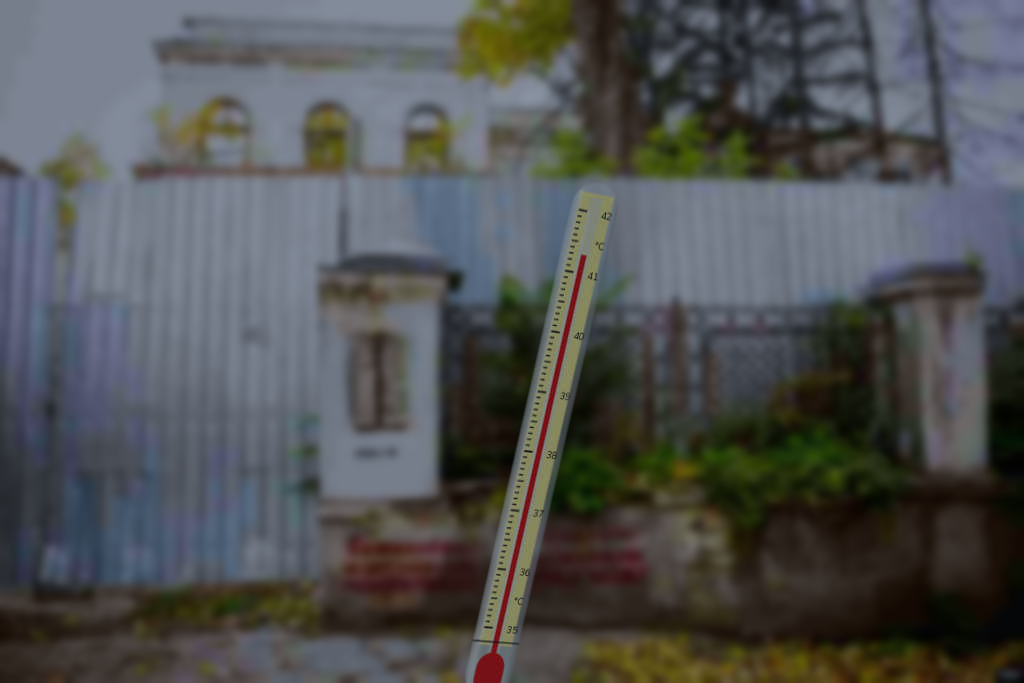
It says 41.3 °C
